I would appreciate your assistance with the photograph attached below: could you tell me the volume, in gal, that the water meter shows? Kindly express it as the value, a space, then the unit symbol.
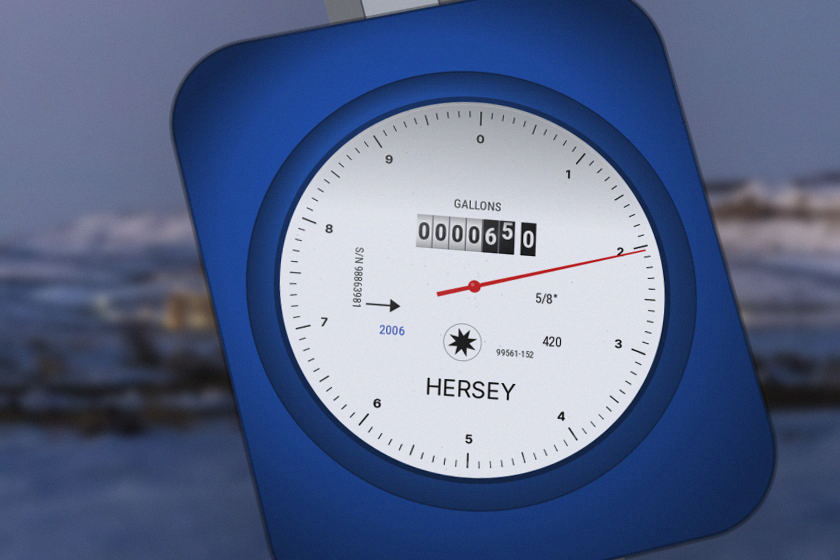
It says 652.0 gal
